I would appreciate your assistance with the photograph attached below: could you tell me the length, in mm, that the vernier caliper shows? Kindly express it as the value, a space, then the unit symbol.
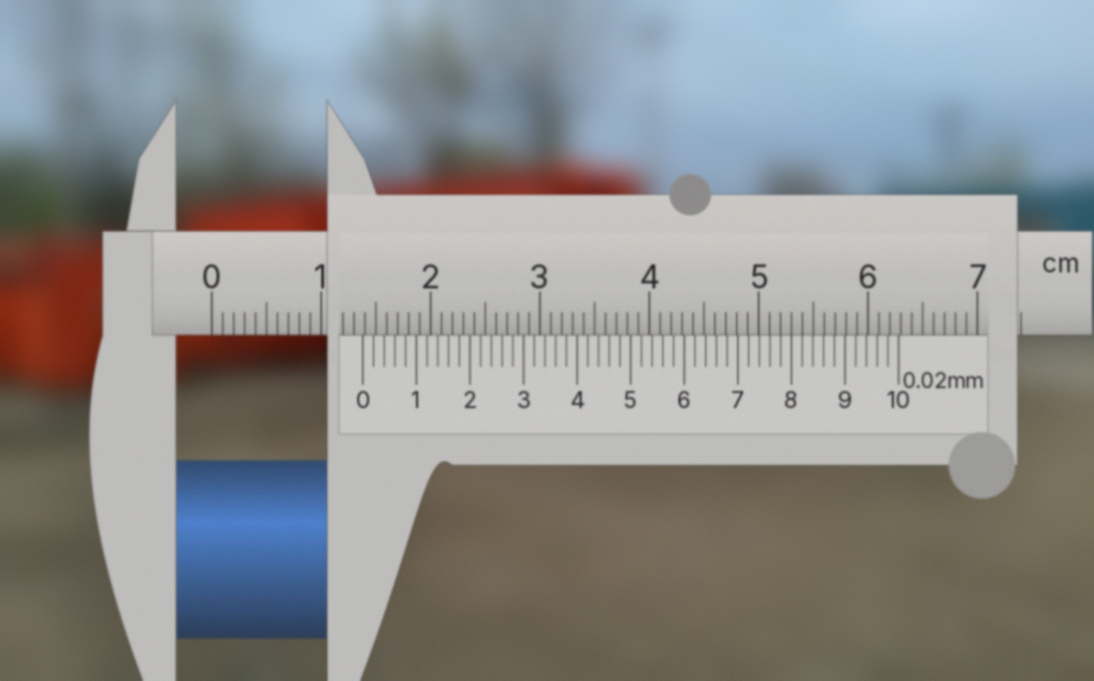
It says 13.8 mm
